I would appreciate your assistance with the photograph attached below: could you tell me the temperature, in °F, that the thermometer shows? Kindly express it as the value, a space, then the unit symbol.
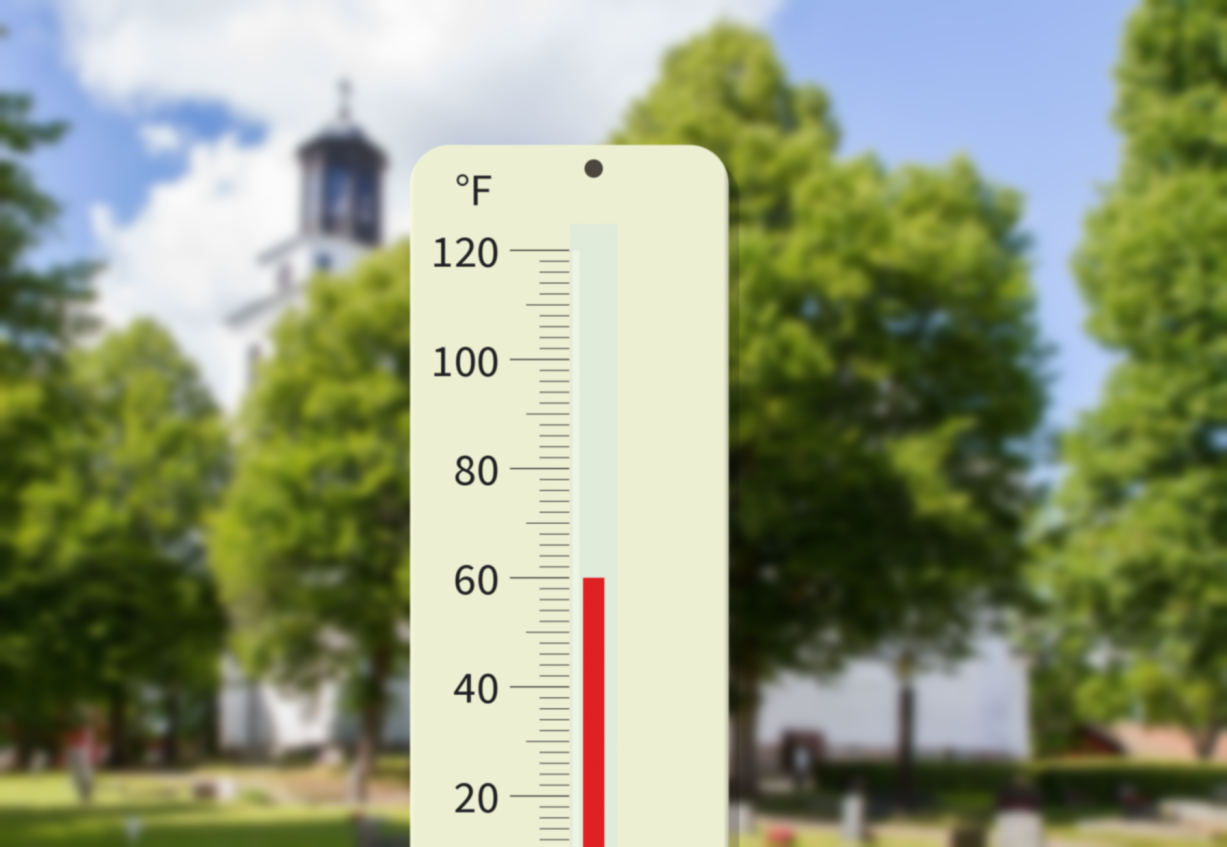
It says 60 °F
